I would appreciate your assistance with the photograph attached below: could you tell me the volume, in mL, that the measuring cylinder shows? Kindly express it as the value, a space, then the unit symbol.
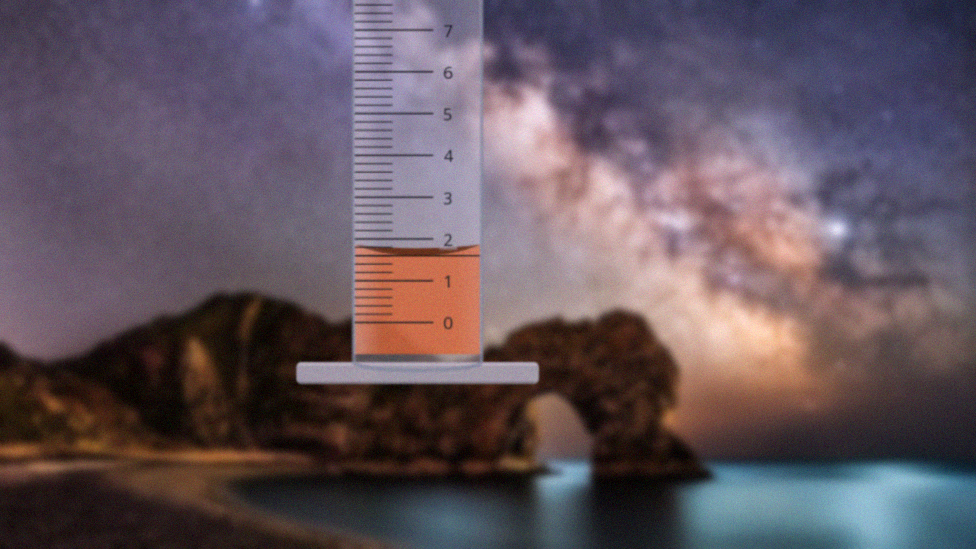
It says 1.6 mL
